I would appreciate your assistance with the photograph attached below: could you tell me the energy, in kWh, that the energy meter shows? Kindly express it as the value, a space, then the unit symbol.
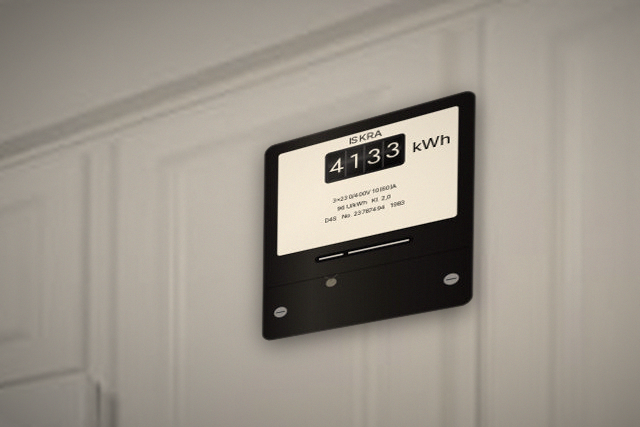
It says 4133 kWh
